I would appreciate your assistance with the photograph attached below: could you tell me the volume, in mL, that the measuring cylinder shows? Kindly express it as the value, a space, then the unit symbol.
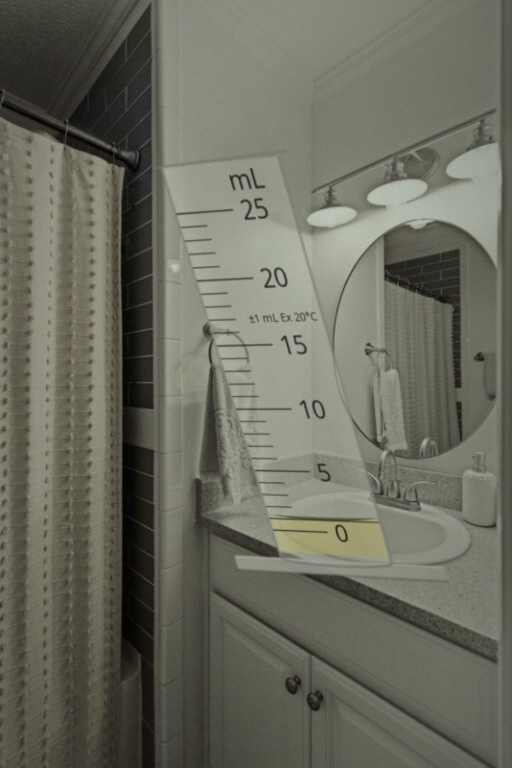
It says 1 mL
